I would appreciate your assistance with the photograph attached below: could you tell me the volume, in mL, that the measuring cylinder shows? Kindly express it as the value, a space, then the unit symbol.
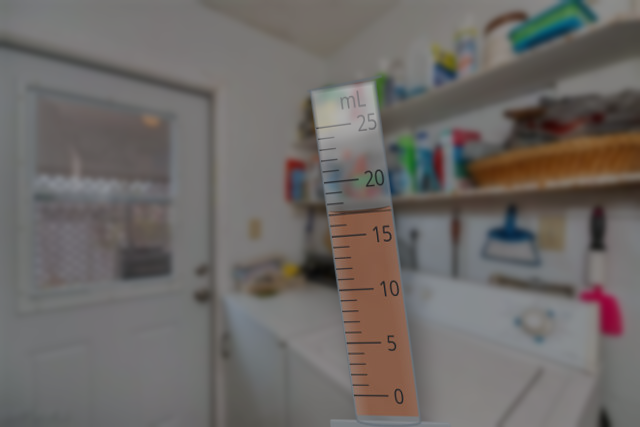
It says 17 mL
